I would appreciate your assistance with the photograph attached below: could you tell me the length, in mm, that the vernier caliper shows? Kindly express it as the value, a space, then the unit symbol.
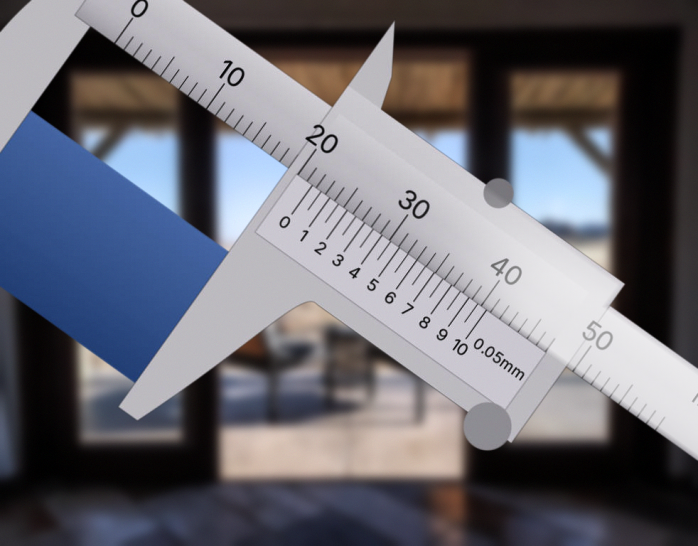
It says 21.6 mm
